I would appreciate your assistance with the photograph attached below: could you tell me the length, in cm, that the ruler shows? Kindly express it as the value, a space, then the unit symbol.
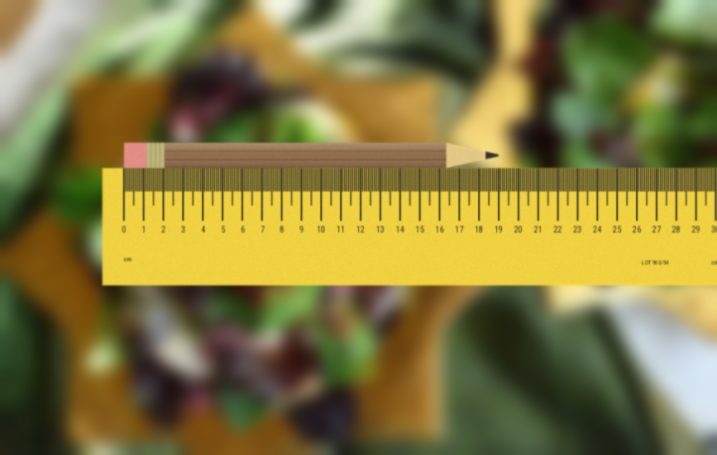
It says 19 cm
